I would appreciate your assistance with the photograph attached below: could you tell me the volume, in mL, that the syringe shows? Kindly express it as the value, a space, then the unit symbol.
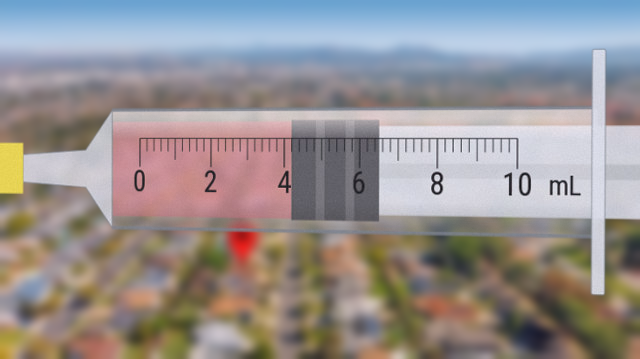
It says 4.2 mL
